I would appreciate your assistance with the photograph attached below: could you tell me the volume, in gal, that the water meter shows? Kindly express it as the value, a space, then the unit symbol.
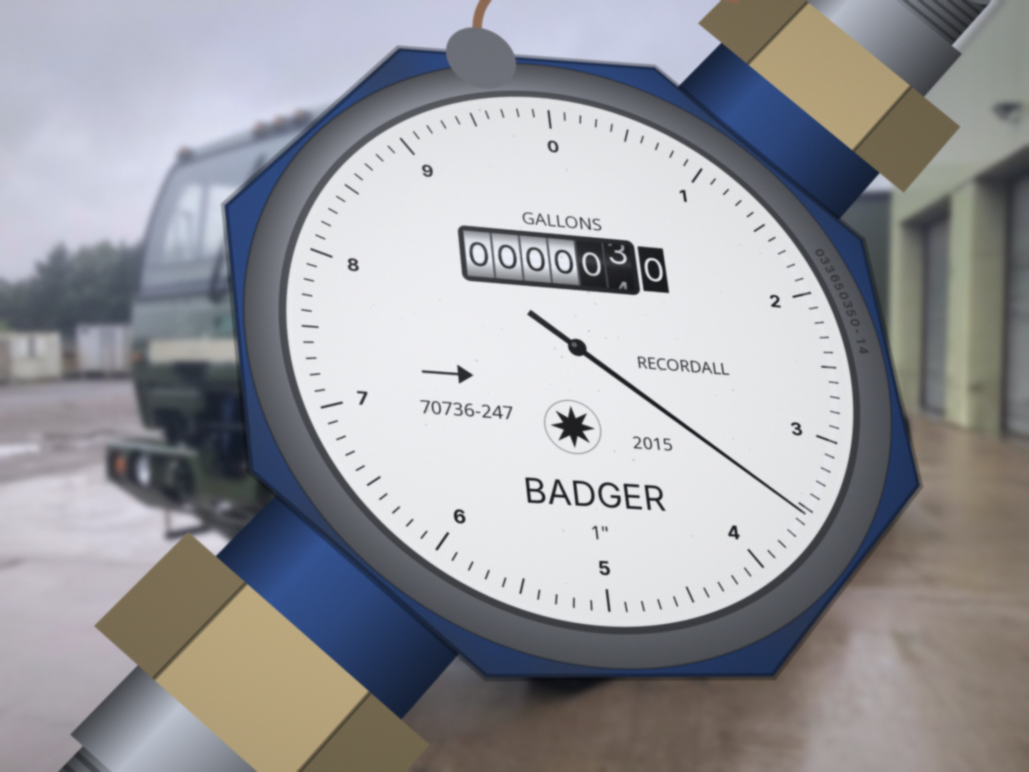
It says 33.5 gal
